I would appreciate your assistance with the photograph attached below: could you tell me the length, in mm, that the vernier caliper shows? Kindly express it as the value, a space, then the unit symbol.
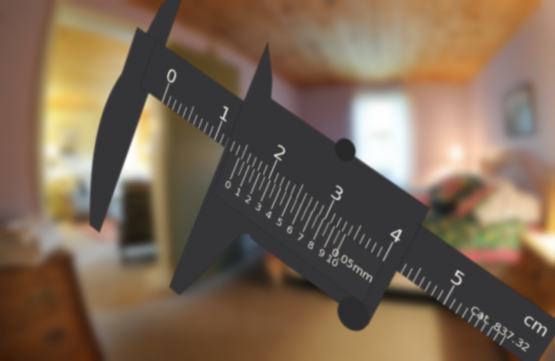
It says 14.6 mm
